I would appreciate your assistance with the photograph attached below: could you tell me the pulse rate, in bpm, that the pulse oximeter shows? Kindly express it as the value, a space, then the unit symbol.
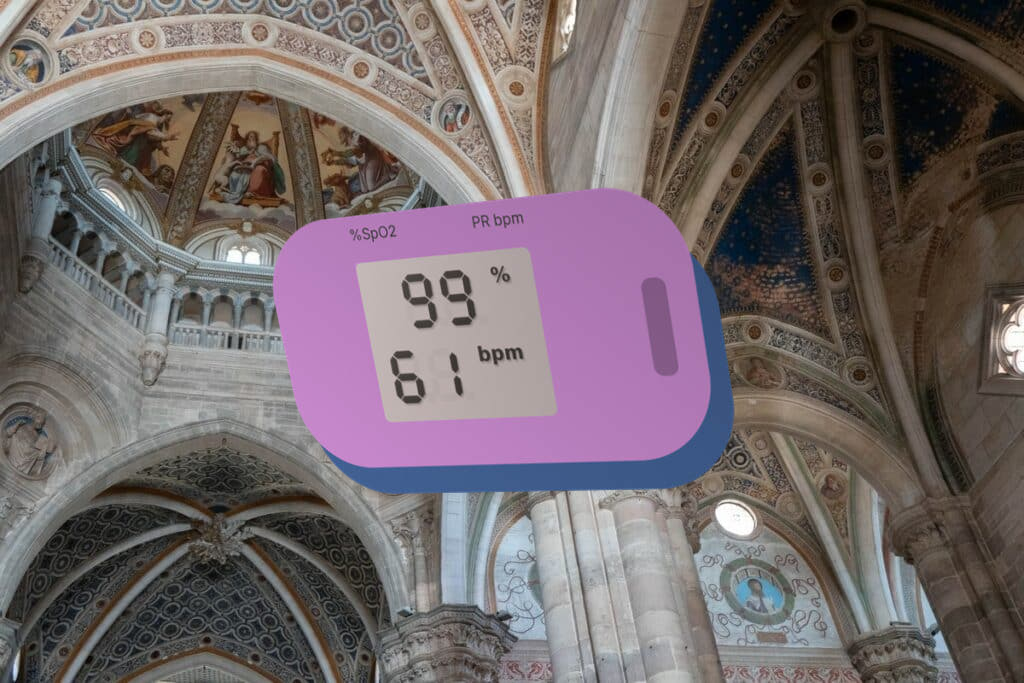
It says 61 bpm
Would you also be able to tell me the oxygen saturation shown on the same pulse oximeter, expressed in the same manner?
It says 99 %
